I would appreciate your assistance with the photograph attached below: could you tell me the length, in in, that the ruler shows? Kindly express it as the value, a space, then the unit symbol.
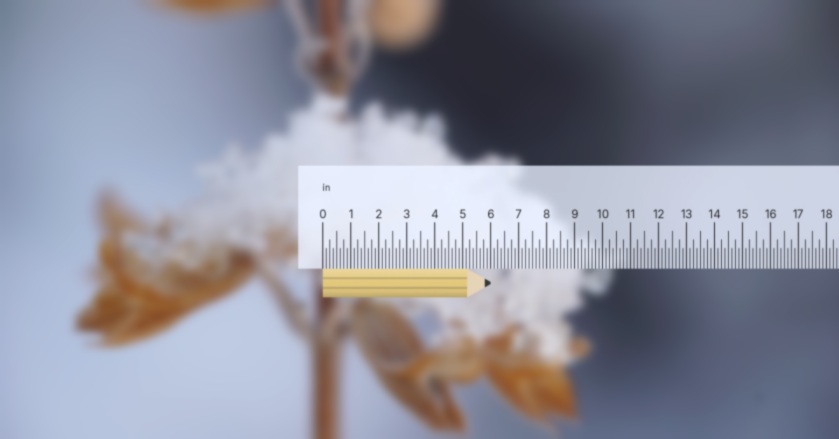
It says 6 in
